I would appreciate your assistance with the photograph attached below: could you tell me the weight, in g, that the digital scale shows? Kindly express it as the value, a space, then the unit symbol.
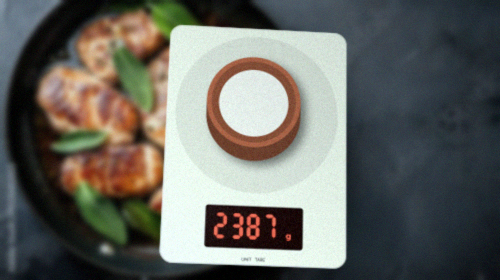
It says 2387 g
